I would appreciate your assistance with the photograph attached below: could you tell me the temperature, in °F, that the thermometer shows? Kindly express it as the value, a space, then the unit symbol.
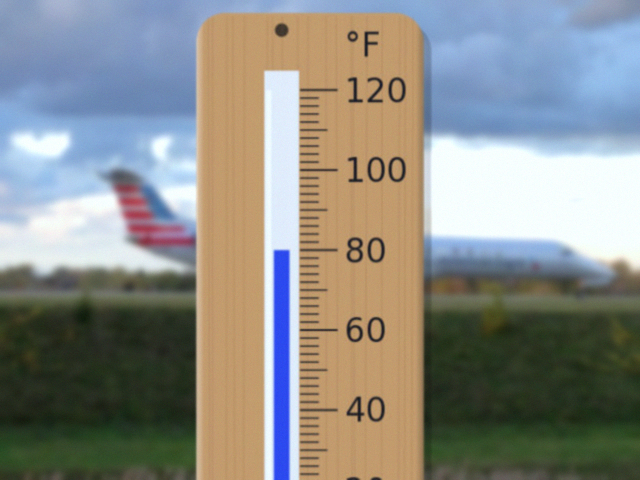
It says 80 °F
